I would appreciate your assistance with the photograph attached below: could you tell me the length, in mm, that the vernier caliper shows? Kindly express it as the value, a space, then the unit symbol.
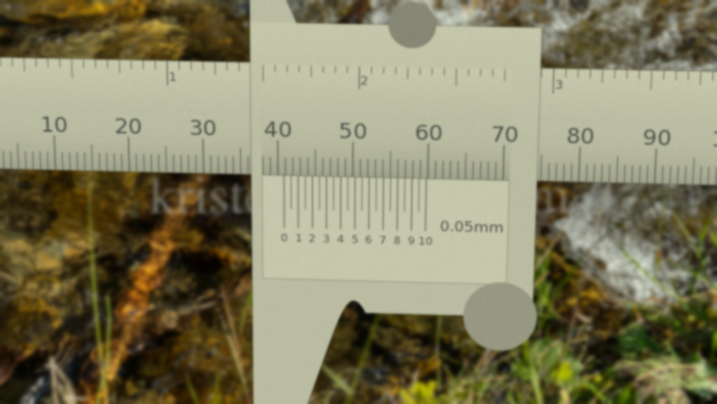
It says 40.8 mm
